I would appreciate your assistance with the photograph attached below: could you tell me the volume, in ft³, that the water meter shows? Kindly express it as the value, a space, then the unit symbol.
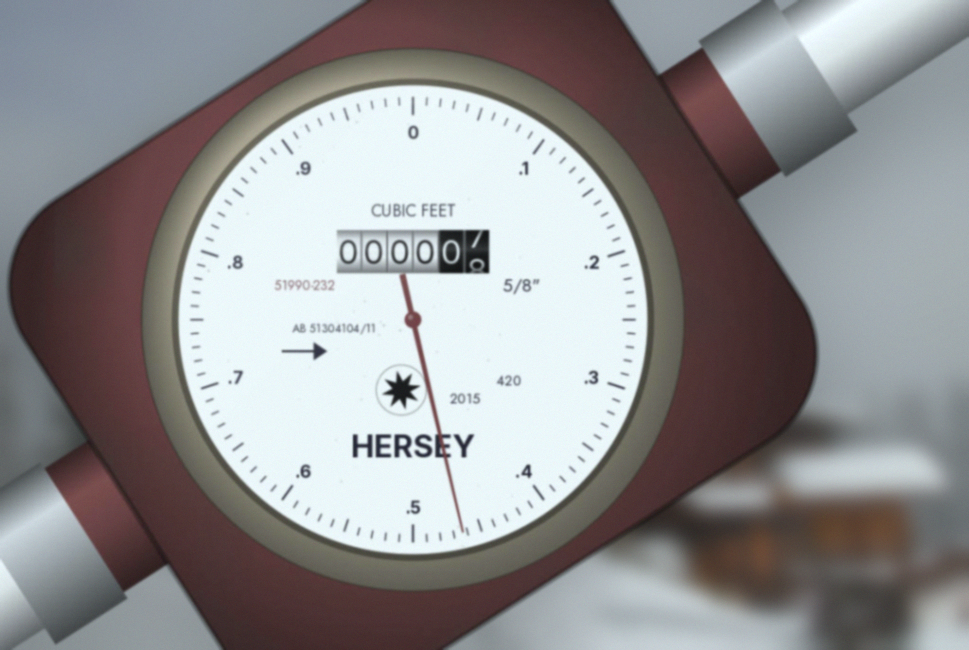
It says 7.46 ft³
